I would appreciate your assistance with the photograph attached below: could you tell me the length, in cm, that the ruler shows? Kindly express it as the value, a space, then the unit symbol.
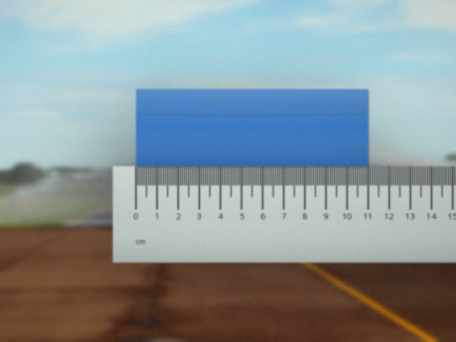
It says 11 cm
